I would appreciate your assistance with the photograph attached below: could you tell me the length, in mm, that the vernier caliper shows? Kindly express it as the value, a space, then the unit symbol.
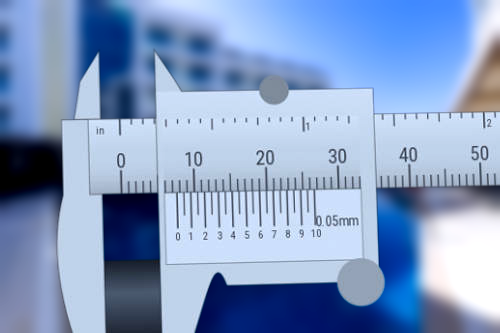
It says 7.6 mm
